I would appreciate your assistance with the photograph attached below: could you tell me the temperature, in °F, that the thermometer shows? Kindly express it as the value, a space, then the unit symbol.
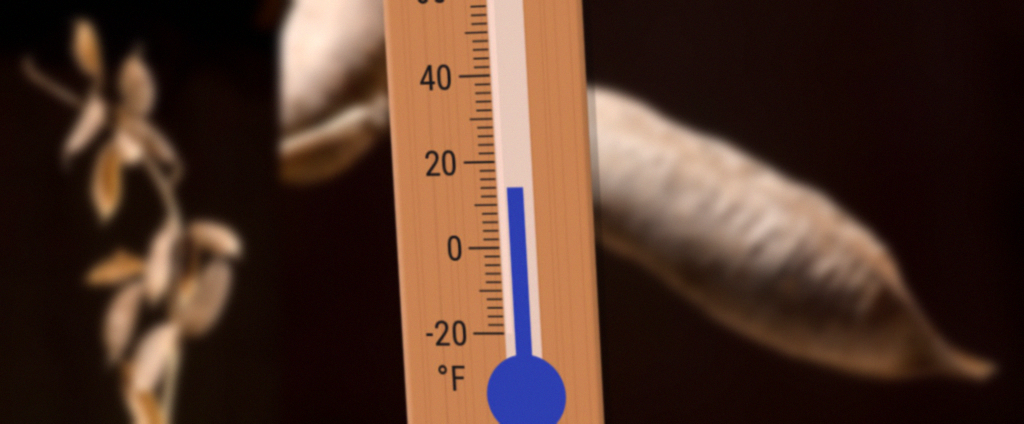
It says 14 °F
